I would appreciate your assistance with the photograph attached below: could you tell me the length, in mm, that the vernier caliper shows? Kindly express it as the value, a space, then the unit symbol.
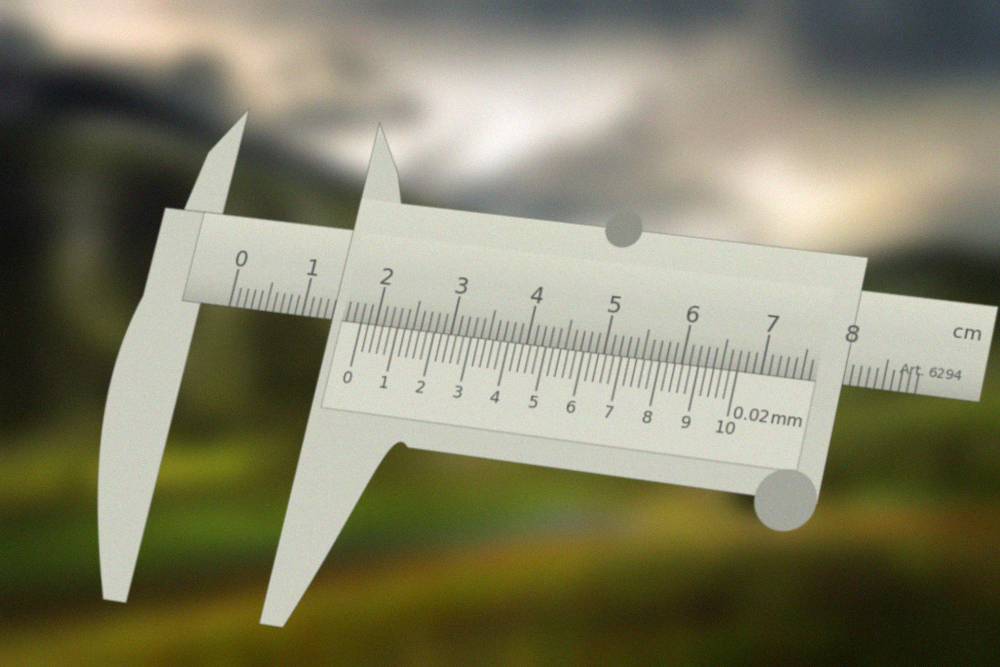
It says 18.0 mm
